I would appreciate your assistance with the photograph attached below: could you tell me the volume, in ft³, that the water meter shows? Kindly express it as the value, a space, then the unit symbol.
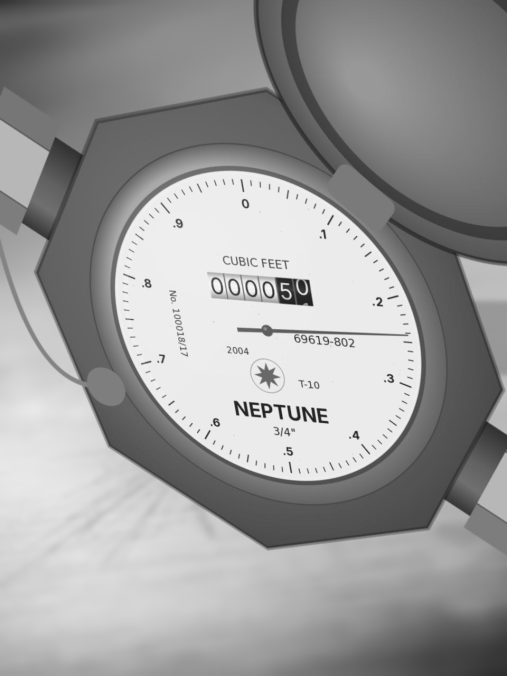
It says 50.24 ft³
